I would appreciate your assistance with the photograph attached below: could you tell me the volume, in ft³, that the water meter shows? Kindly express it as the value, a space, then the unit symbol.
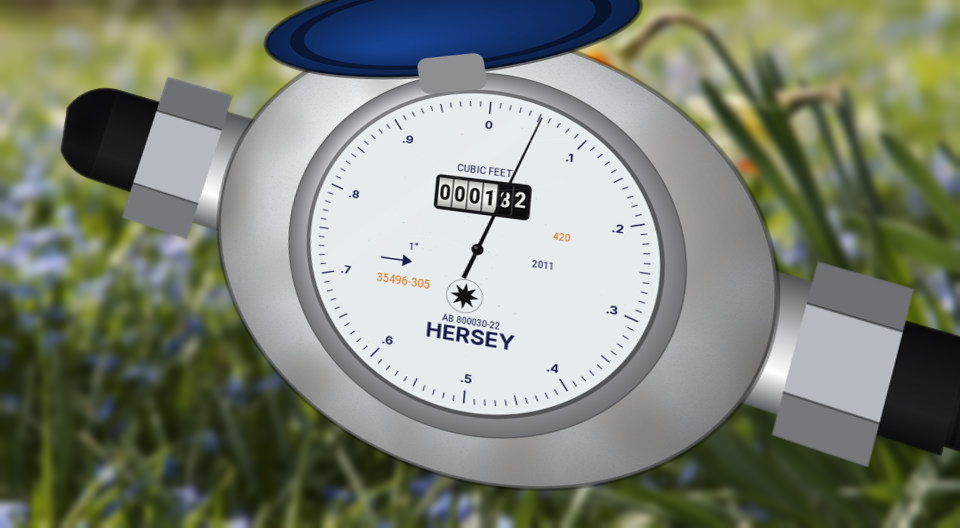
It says 182.05 ft³
